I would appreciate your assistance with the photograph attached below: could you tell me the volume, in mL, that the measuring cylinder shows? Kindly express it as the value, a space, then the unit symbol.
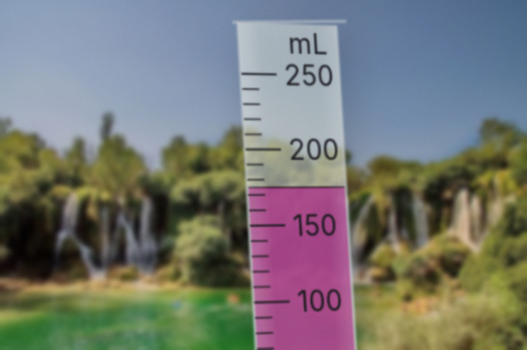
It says 175 mL
